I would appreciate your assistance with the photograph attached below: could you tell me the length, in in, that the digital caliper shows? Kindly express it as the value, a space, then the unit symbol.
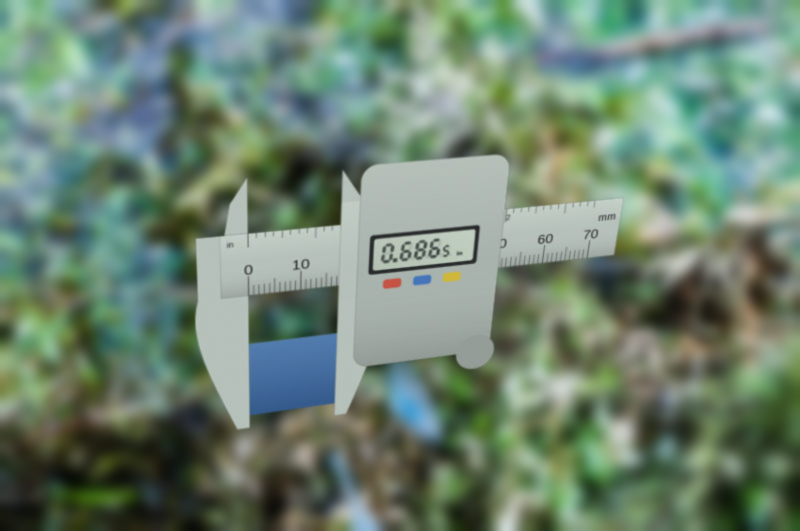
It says 0.6865 in
